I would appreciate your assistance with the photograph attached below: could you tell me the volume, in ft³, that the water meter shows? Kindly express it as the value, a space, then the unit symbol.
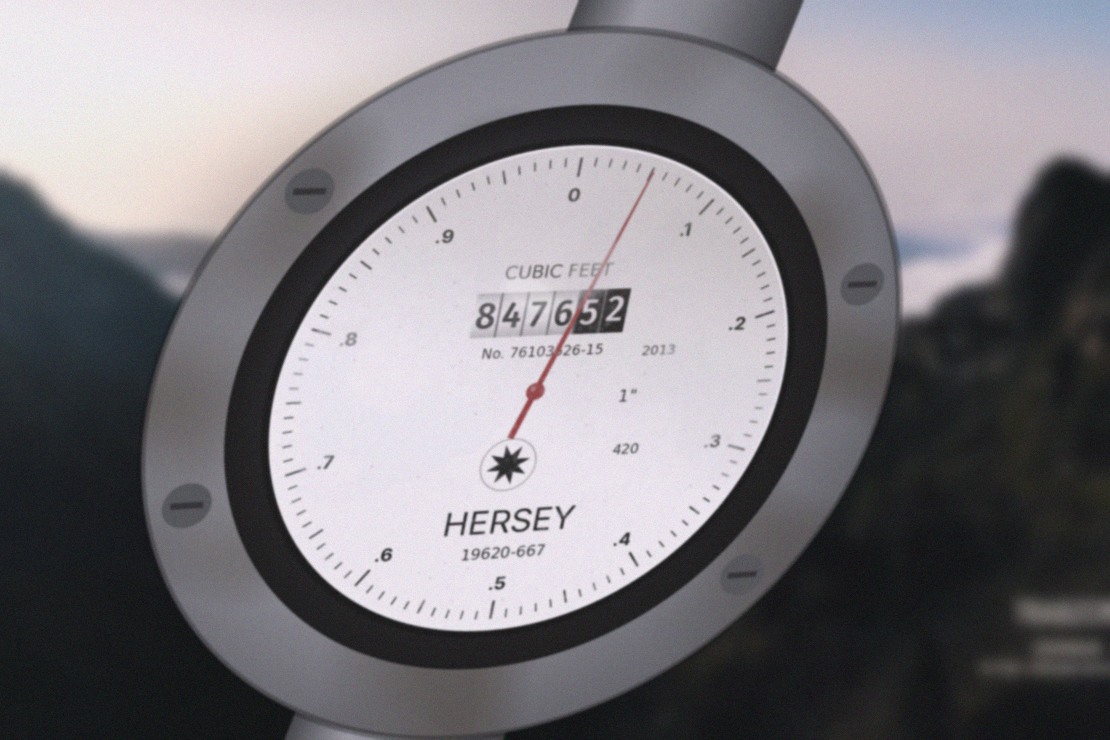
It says 847652.05 ft³
